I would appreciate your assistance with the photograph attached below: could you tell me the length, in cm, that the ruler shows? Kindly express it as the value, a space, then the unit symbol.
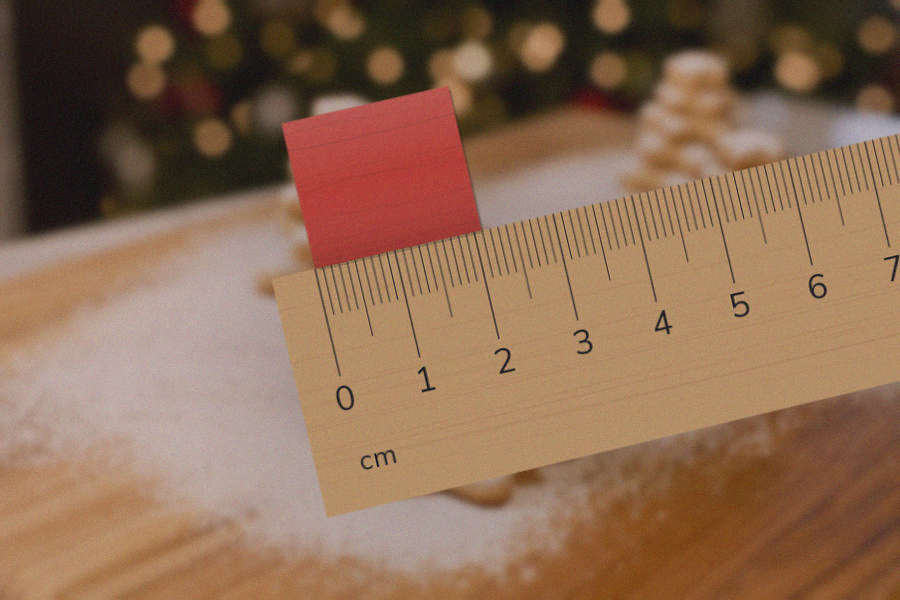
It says 2.1 cm
